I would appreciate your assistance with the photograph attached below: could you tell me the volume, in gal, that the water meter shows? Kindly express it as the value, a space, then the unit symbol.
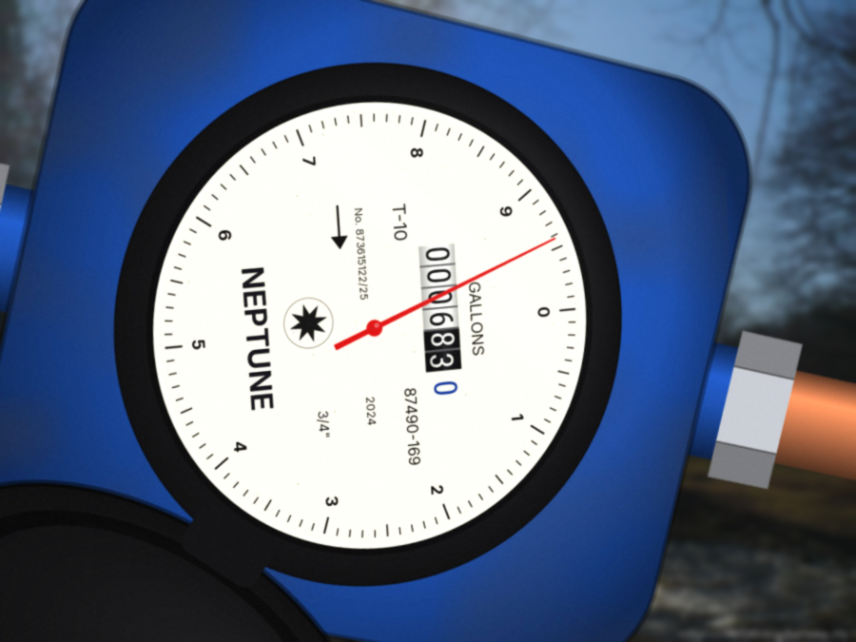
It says 6829.4 gal
